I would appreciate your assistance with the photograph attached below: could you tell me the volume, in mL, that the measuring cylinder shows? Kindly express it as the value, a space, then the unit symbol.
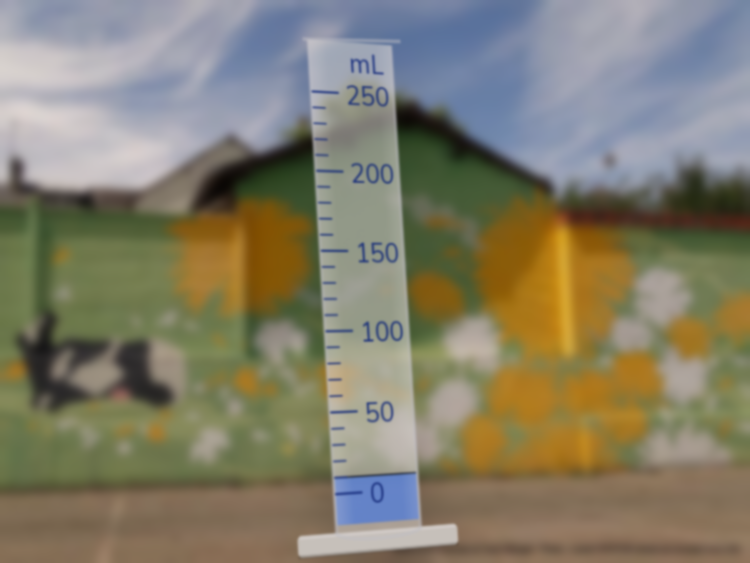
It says 10 mL
